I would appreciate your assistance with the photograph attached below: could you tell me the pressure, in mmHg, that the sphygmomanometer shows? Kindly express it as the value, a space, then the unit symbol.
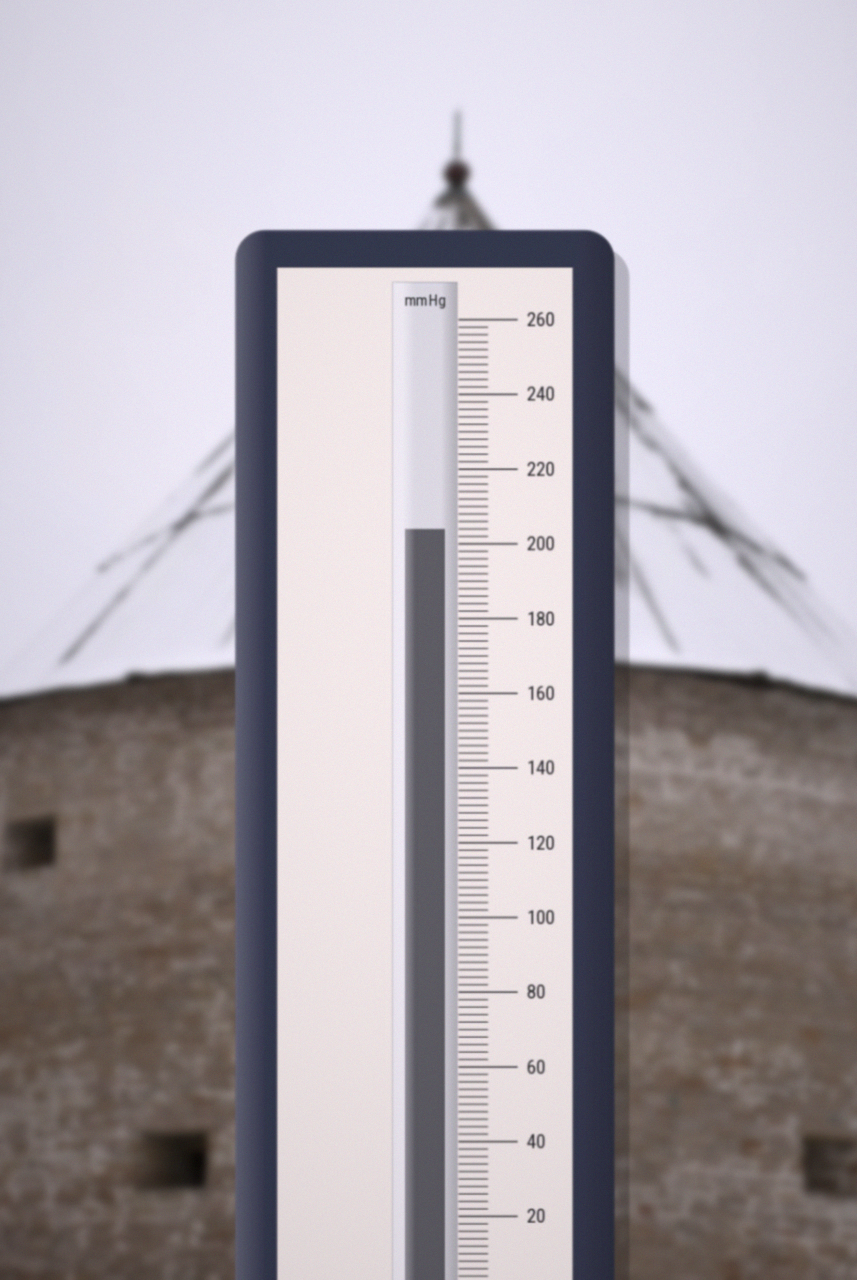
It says 204 mmHg
